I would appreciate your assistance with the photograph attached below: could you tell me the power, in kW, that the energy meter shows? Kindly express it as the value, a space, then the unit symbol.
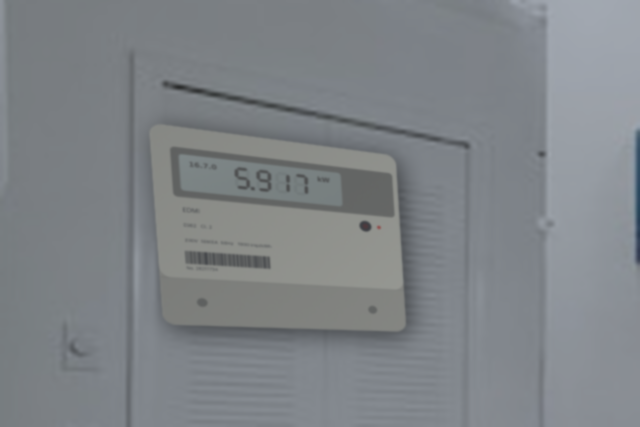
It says 5.917 kW
